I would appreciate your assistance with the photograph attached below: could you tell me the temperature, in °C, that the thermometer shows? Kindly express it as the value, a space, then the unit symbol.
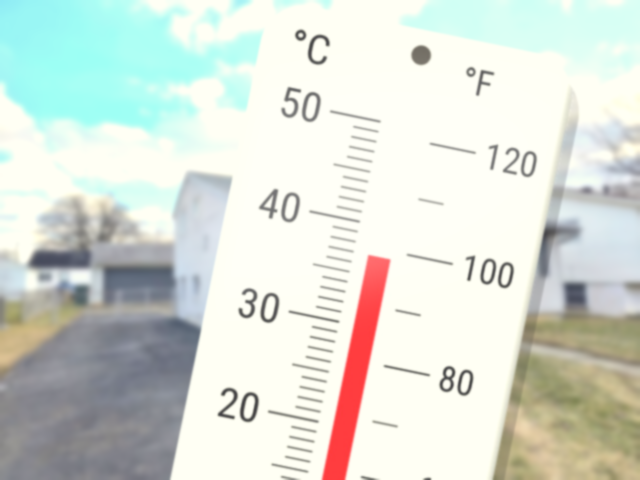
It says 37 °C
